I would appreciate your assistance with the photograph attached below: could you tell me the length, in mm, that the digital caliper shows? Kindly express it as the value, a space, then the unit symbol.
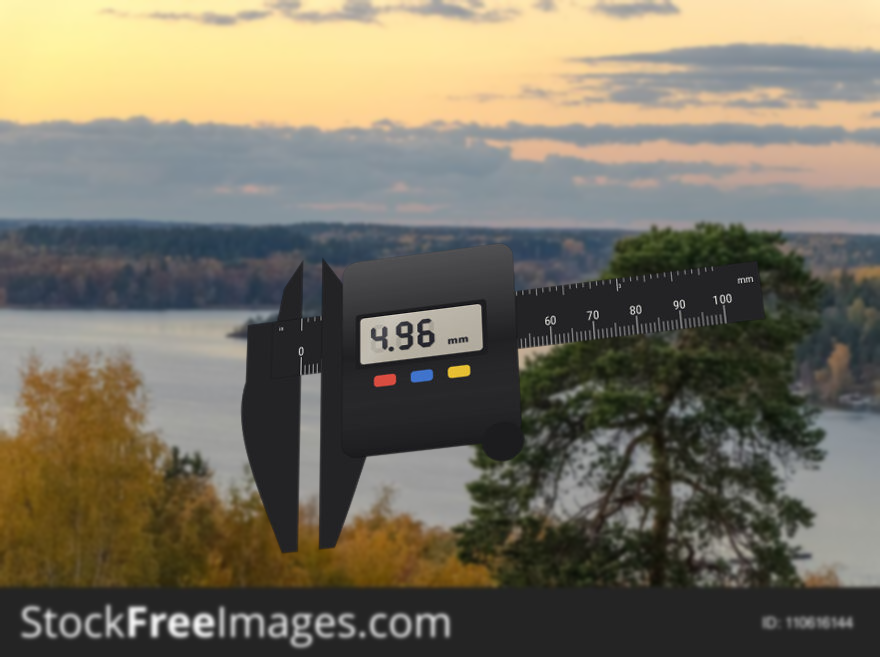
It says 4.96 mm
